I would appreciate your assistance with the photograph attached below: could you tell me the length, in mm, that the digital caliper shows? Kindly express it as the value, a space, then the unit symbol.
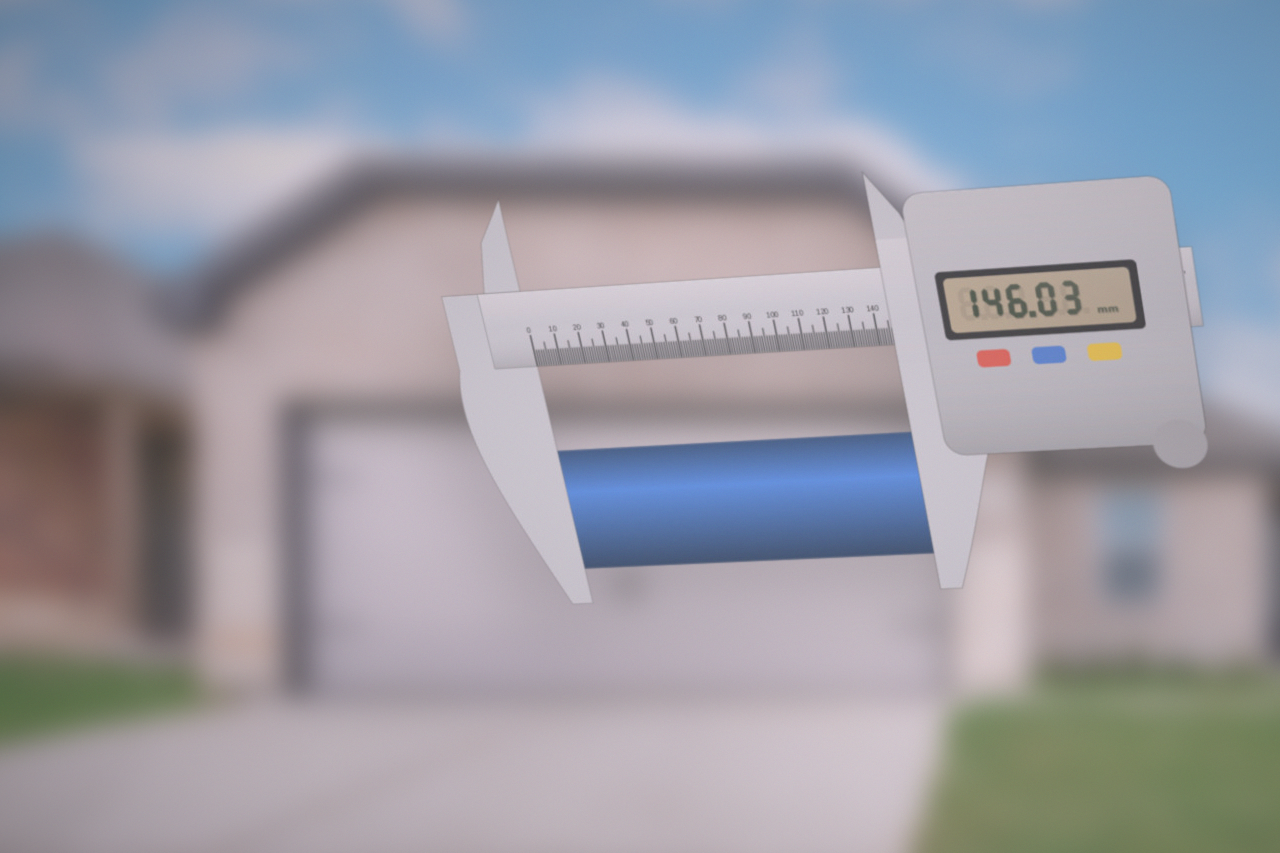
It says 146.03 mm
